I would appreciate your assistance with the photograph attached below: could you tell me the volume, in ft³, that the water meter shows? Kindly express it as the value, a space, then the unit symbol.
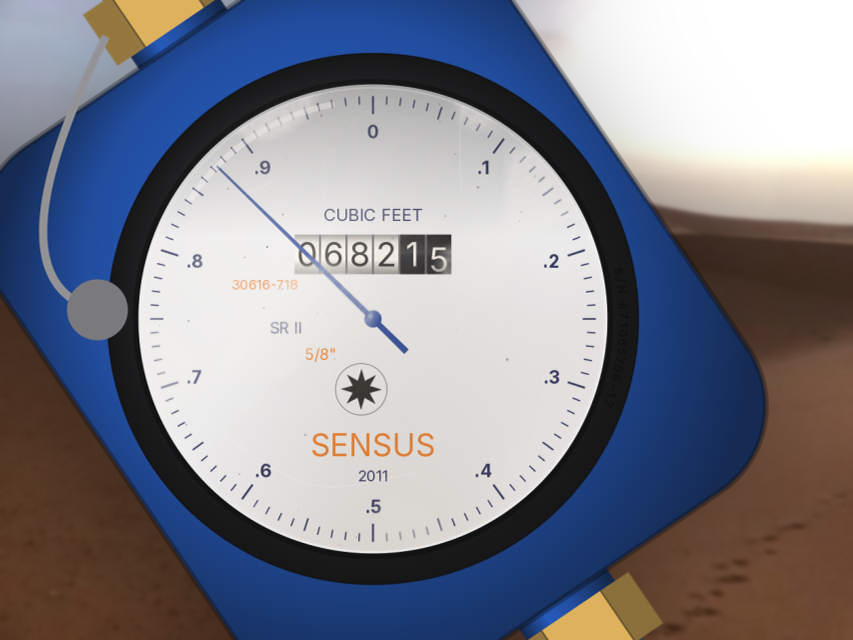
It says 68214.87 ft³
